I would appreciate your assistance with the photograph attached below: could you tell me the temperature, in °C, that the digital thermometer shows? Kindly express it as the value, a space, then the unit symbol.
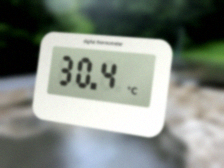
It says 30.4 °C
